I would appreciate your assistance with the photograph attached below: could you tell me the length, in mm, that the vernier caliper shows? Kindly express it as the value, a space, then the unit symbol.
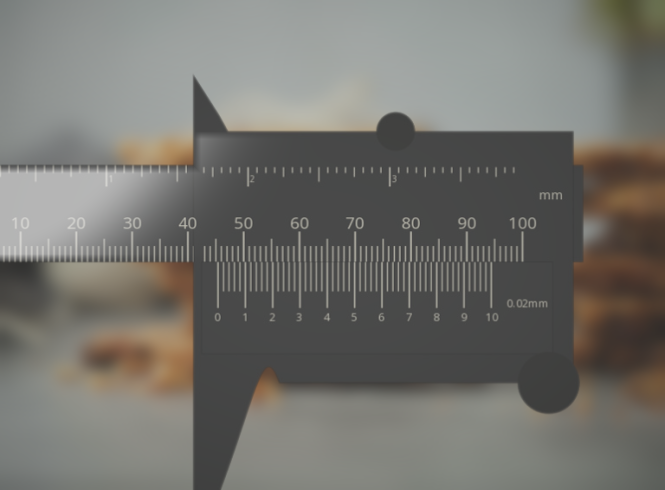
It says 45.4 mm
